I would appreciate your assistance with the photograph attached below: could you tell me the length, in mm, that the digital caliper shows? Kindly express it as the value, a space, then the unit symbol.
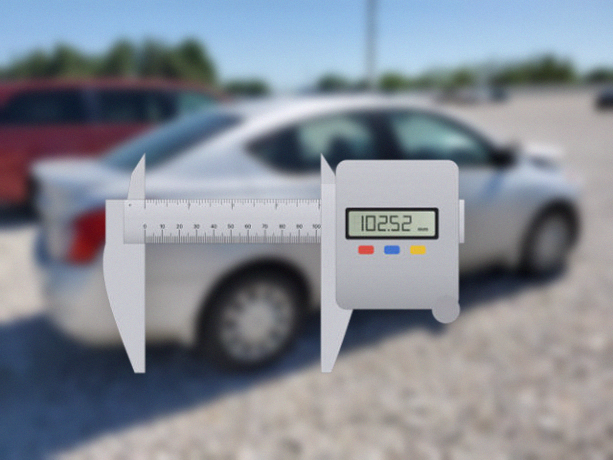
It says 102.52 mm
